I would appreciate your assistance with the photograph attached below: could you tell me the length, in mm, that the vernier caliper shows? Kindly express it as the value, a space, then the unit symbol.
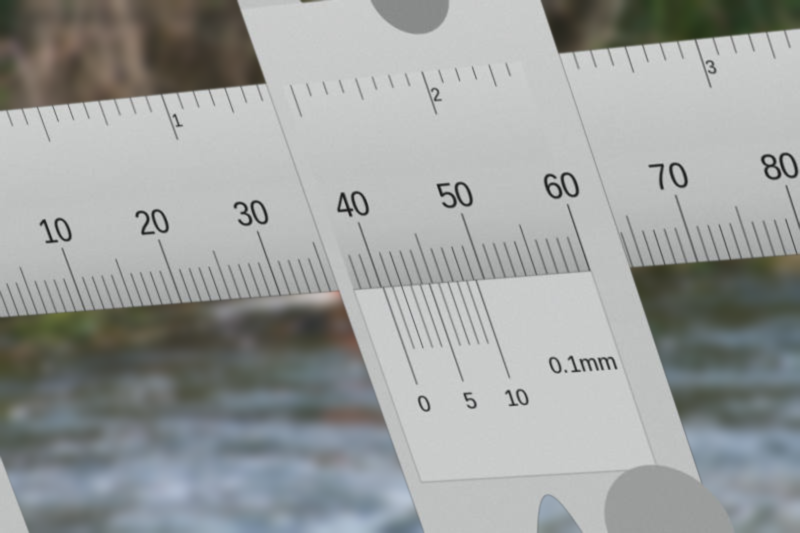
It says 40.2 mm
